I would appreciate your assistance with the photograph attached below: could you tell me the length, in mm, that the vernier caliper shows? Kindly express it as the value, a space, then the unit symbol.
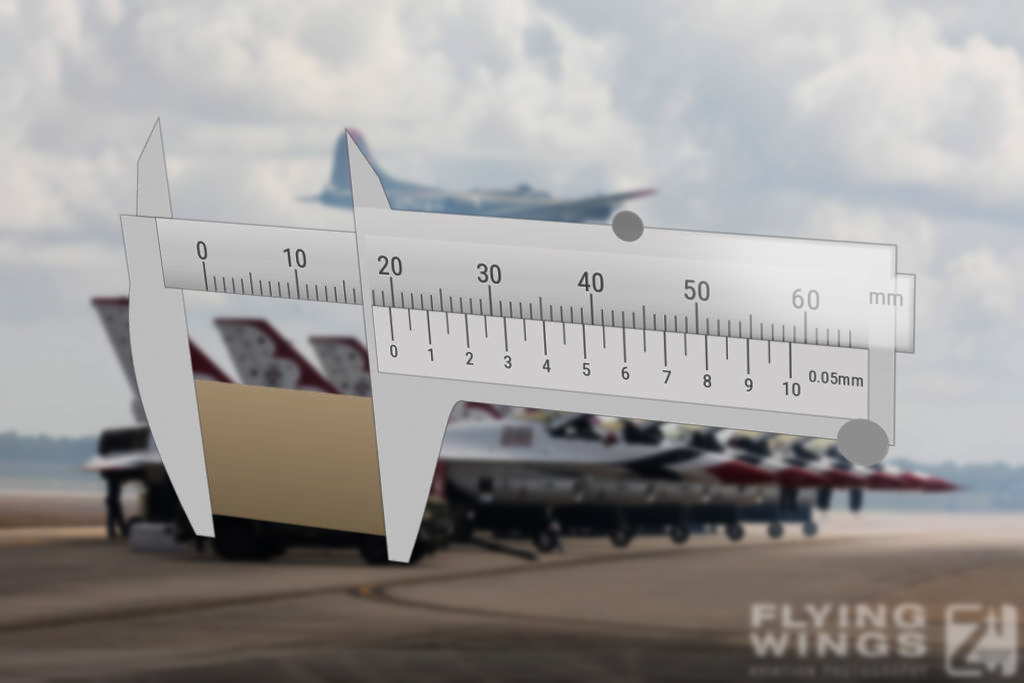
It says 19.6 mm
